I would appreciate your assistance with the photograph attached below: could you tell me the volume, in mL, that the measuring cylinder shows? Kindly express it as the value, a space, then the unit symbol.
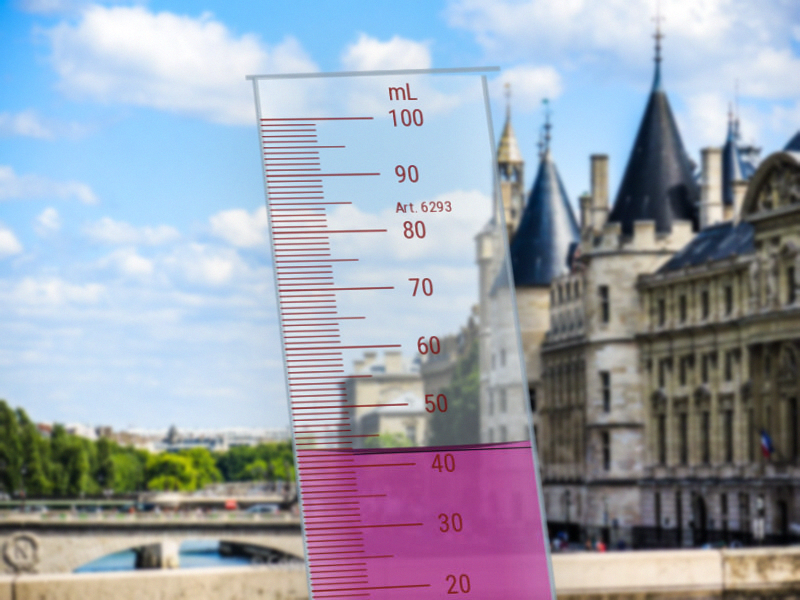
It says 42 mL
